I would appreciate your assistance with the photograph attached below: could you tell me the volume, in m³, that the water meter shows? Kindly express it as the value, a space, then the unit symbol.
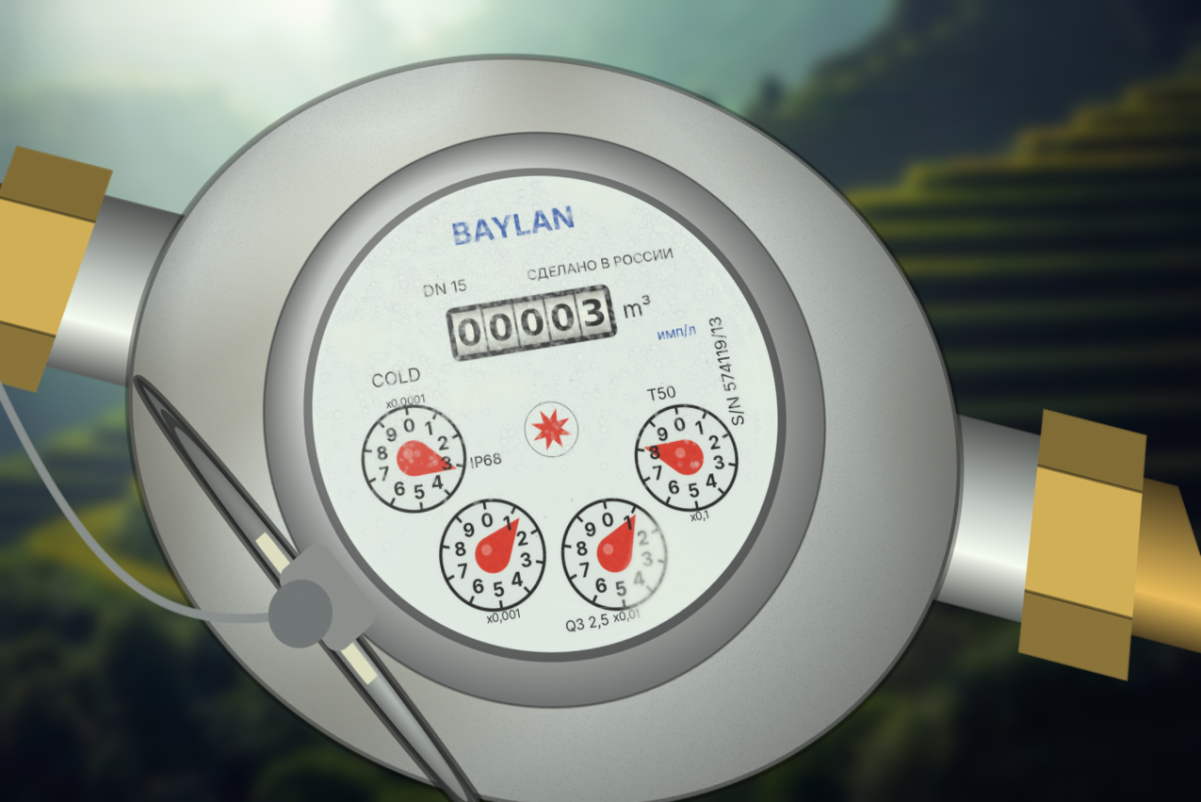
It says 3.8113 m³
